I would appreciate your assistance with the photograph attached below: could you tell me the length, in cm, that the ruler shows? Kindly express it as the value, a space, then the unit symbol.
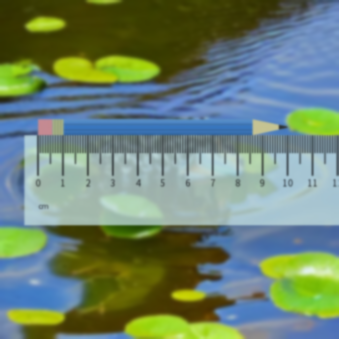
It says 10 cm
